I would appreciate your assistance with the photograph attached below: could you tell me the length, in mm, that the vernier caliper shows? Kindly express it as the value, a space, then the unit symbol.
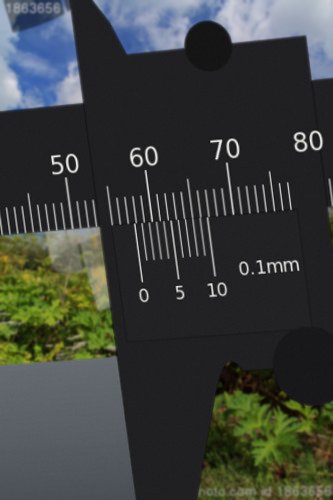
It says 57.8 mm
